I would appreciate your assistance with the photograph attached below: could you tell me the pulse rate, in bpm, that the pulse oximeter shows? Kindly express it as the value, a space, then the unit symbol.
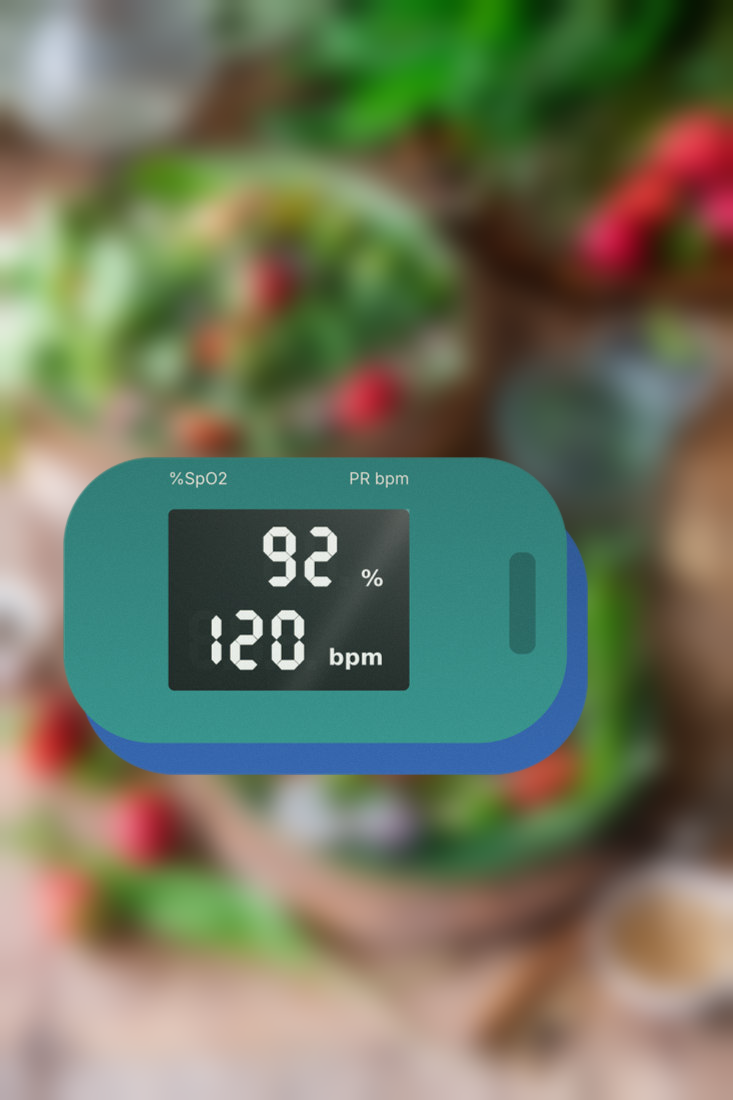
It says 120 bpm
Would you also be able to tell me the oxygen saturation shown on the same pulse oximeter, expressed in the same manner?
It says 92 %
